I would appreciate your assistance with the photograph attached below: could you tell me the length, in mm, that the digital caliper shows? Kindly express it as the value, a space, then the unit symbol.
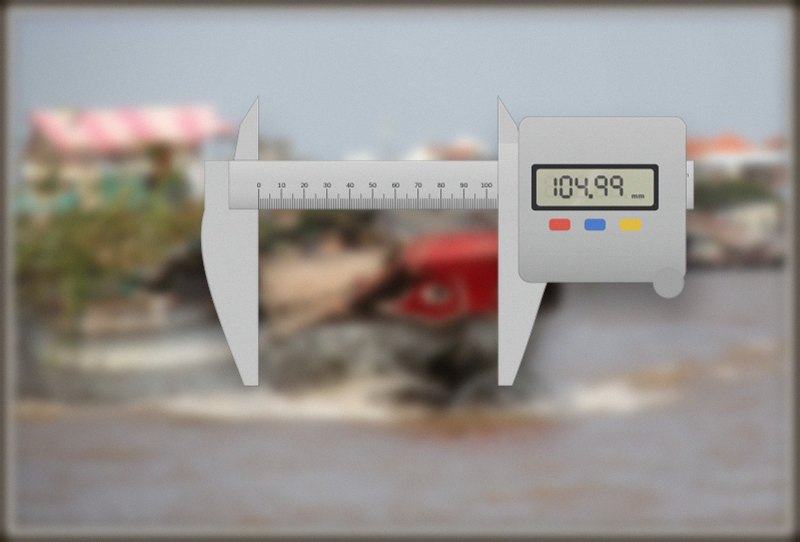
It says 104.99 mm
